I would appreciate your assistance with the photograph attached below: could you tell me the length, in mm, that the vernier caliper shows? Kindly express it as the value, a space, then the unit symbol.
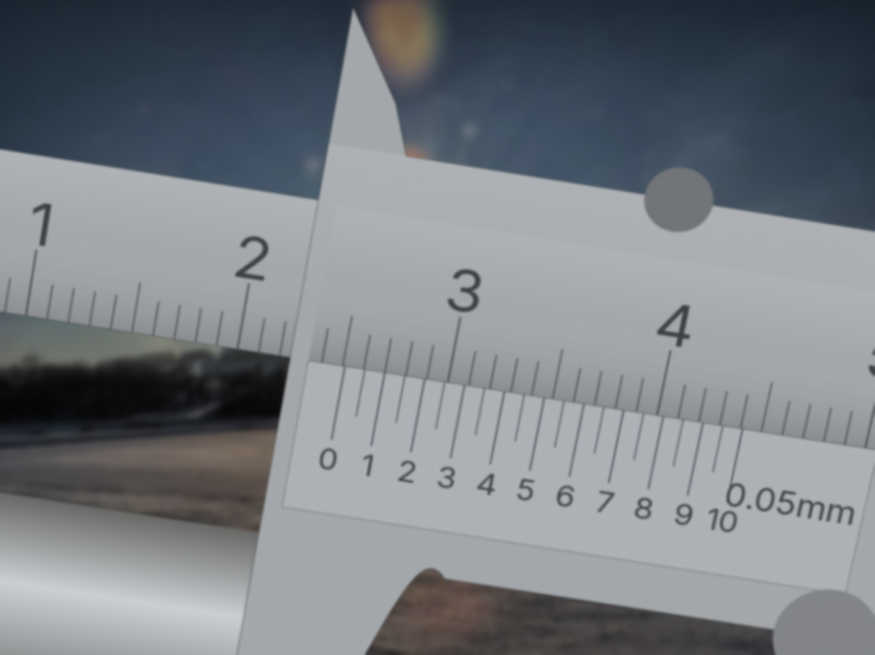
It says 25.1 mm
